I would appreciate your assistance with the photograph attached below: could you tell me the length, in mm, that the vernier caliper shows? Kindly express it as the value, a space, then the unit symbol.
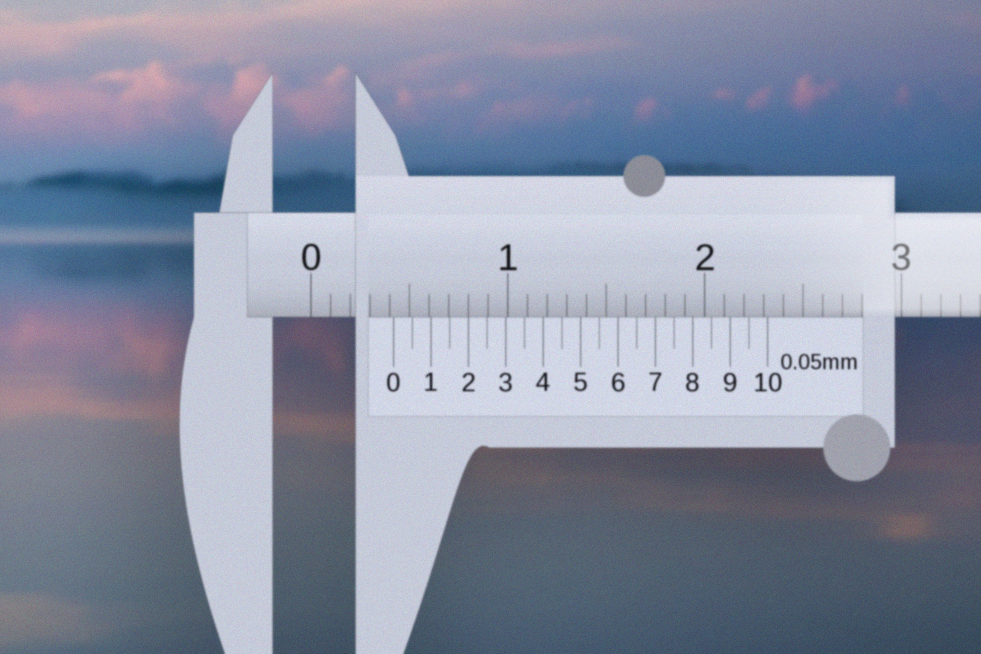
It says 4.2 mm
